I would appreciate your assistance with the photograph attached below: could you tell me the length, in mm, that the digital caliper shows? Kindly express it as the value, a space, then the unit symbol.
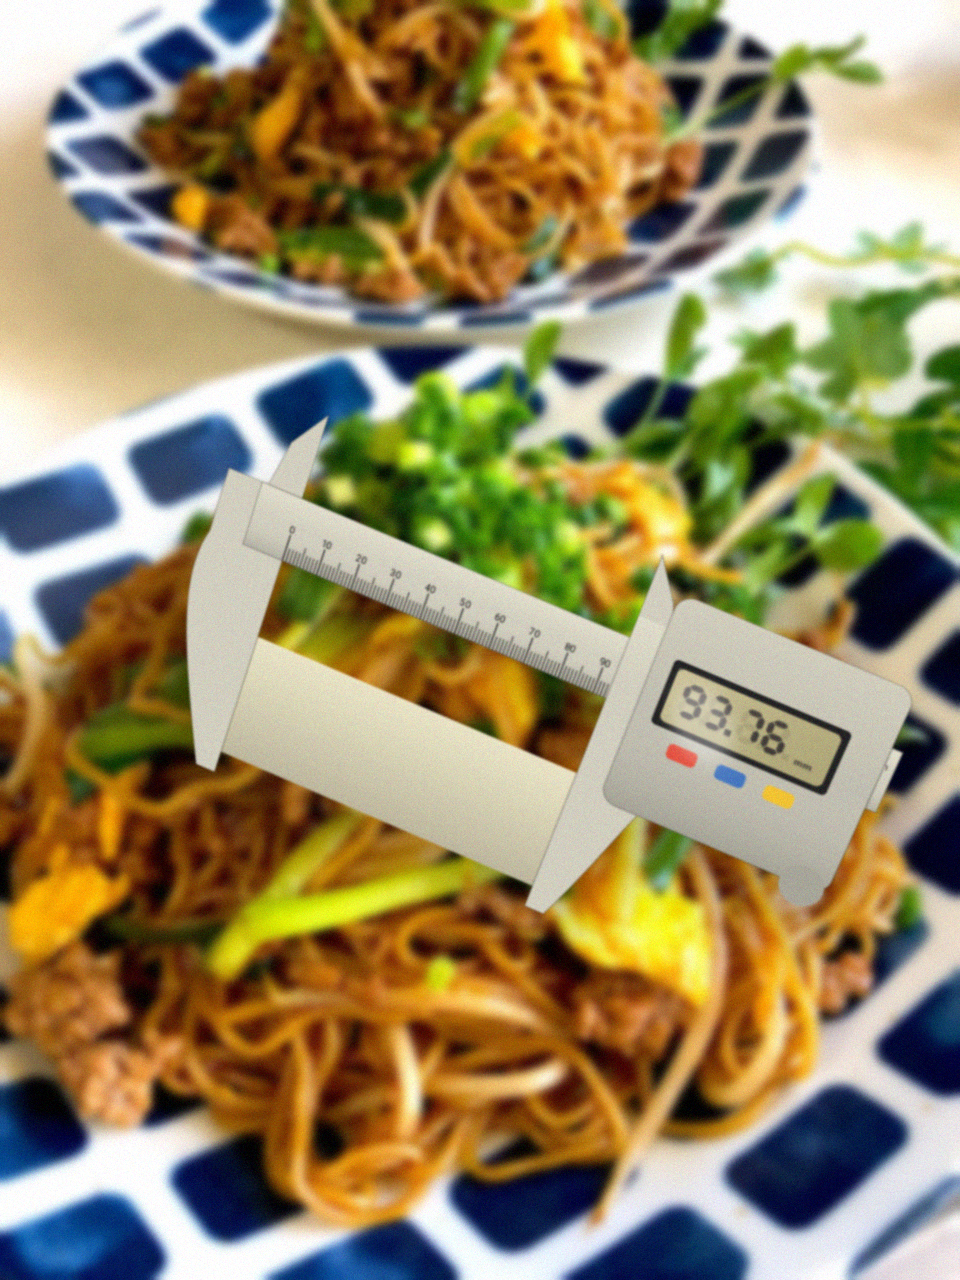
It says 93.76 mm
